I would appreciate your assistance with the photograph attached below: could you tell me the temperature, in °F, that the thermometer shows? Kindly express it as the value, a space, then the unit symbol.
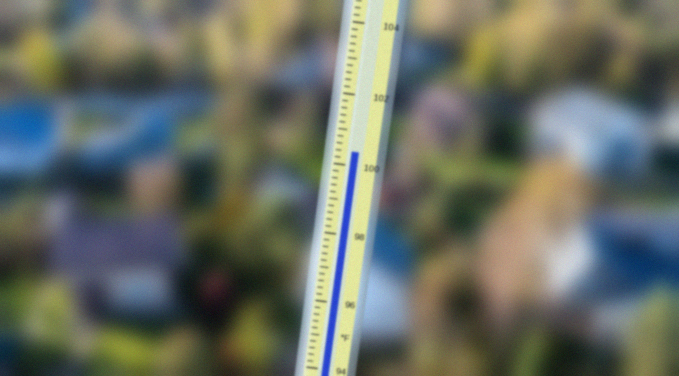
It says 100.4 °F
